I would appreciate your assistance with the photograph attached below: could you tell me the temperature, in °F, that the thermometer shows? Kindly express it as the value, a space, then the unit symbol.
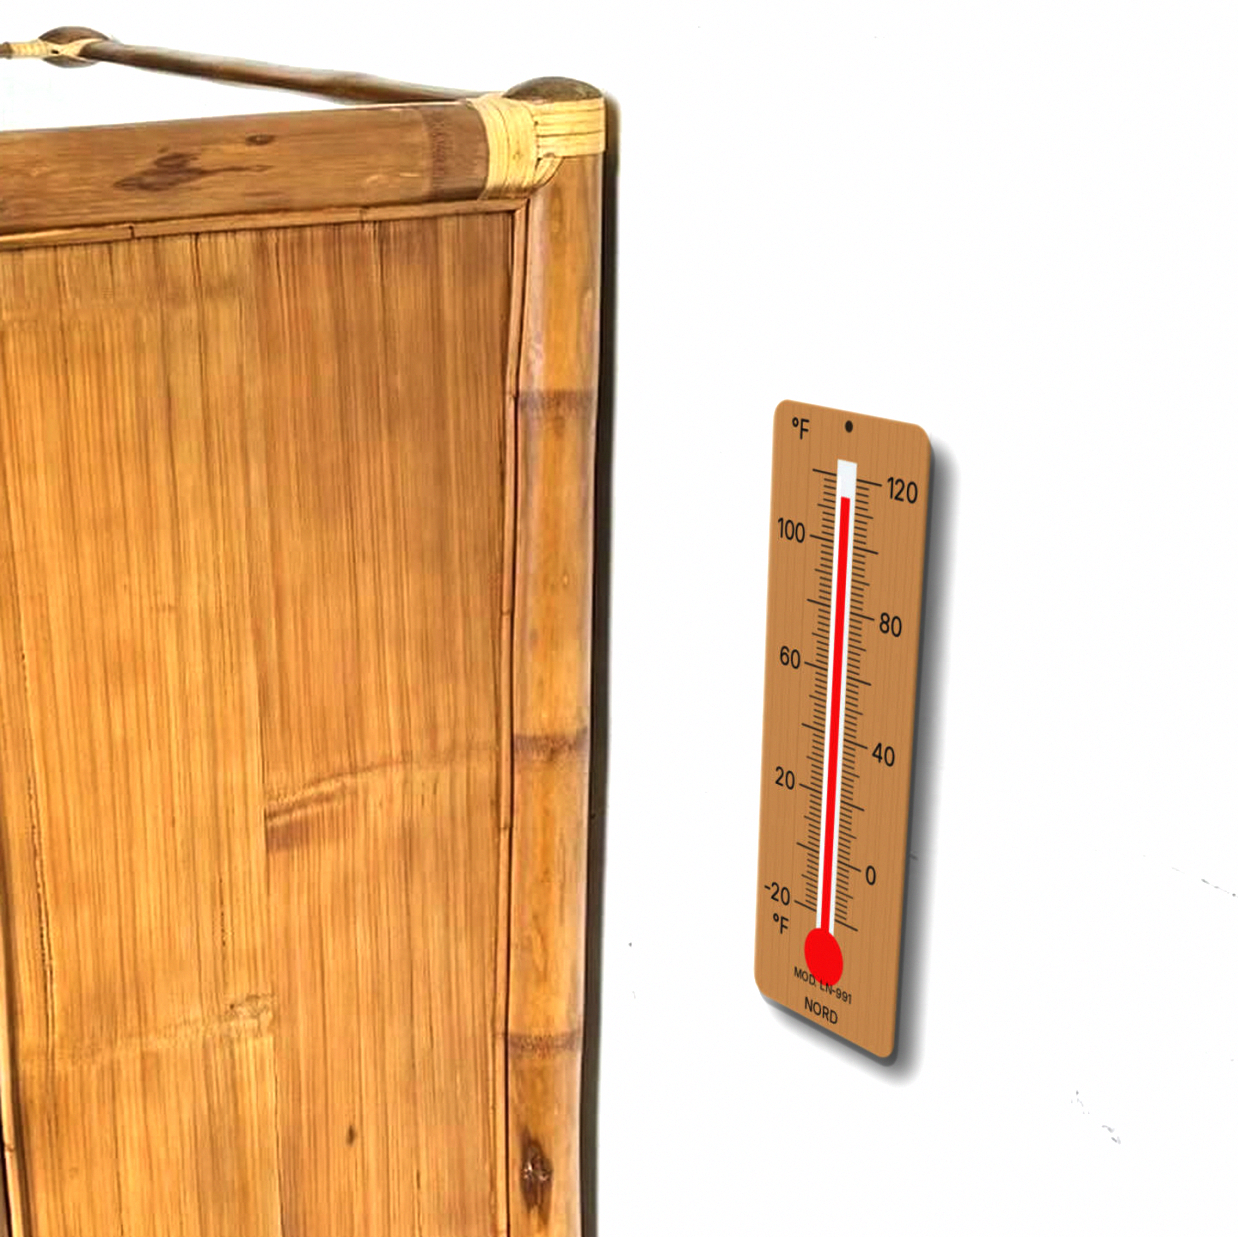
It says 114 °F
